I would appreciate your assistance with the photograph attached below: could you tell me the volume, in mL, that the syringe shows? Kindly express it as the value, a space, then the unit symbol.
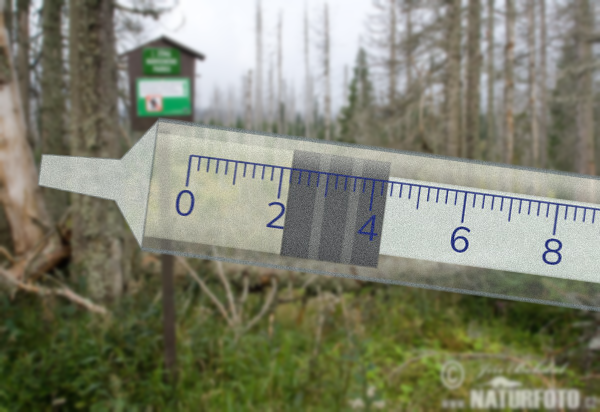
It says 2.2 mL
